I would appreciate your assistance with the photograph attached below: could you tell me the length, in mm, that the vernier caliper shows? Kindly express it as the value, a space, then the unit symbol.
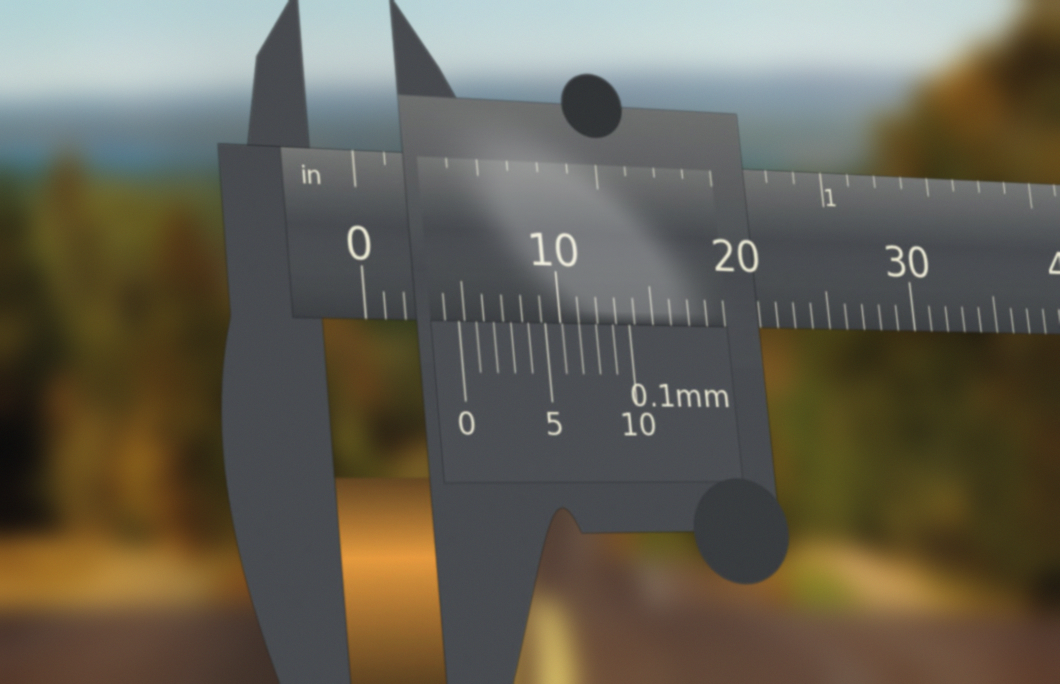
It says 4.7 mm
